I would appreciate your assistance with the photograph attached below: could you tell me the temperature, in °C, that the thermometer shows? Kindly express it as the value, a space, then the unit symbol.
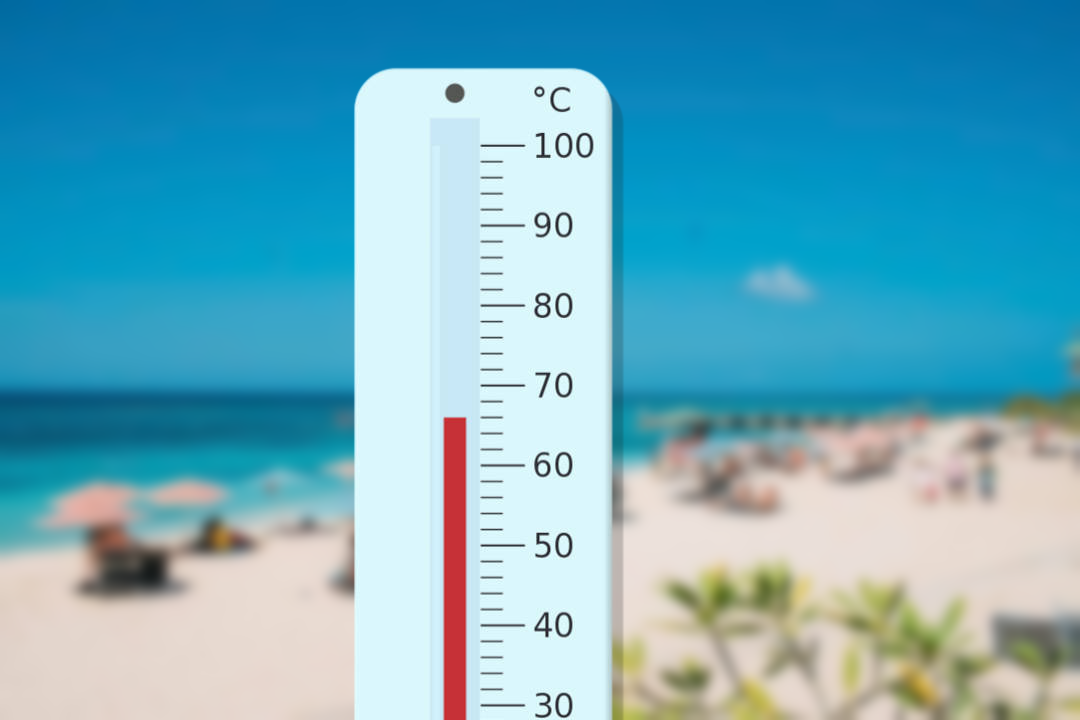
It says 66 °C
